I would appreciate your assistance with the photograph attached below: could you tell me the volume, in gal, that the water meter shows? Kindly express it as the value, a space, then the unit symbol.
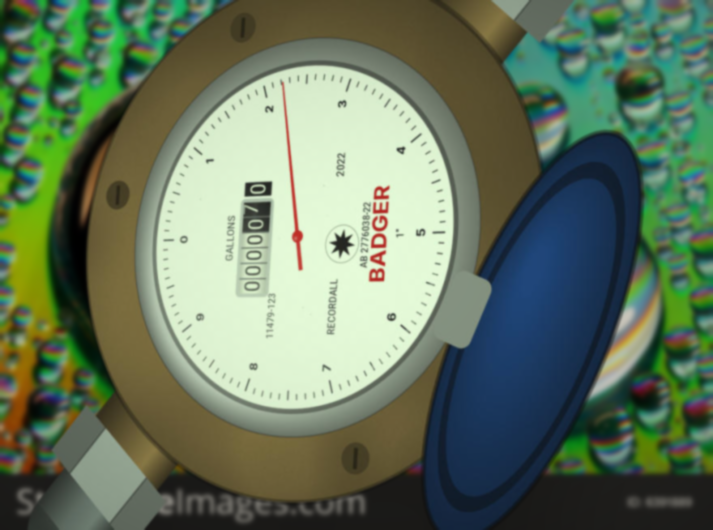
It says 72.2 gal
